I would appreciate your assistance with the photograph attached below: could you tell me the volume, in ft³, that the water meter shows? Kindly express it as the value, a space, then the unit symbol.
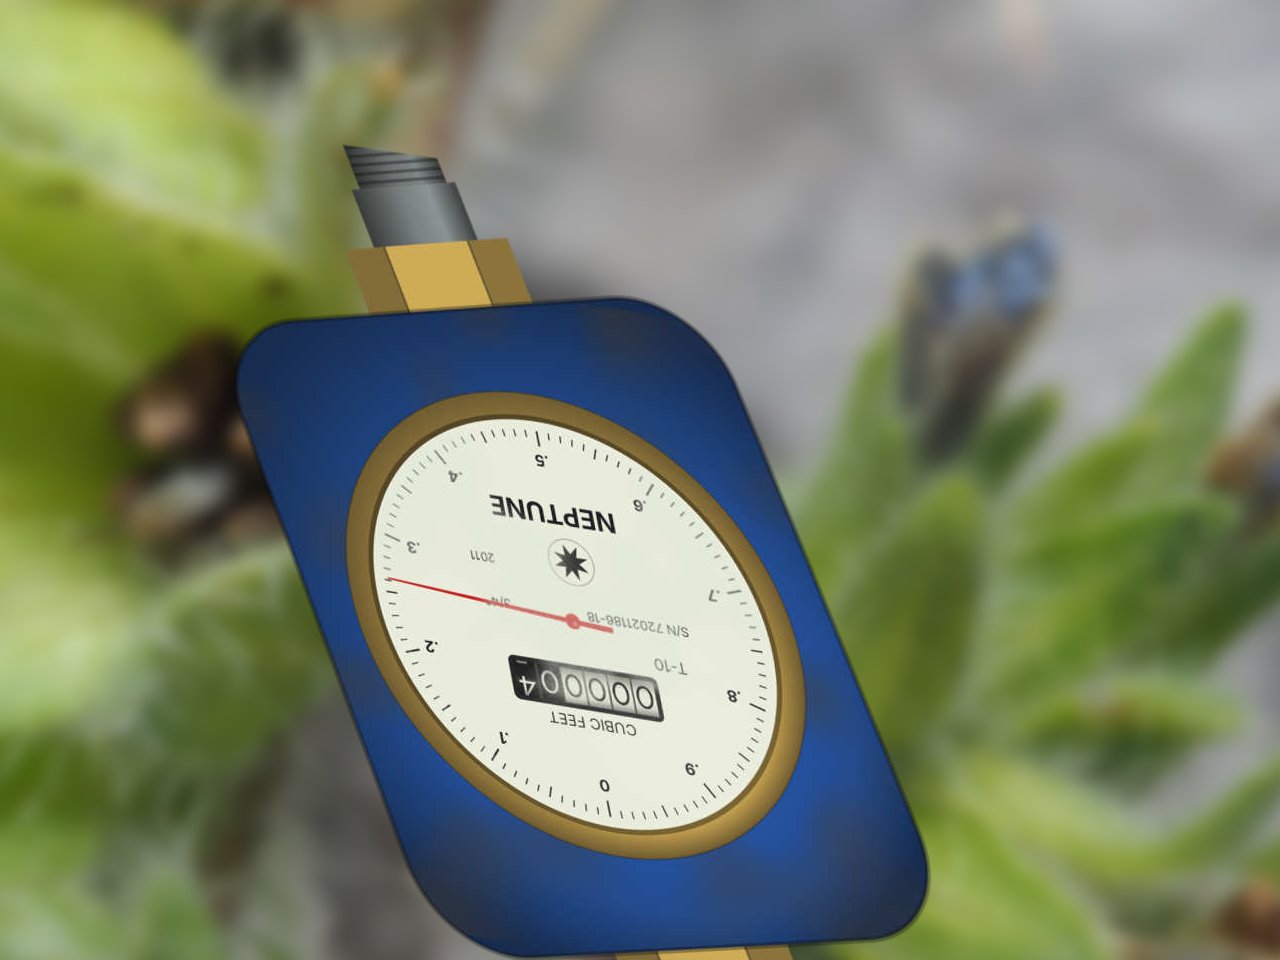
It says 4.26 ft³
